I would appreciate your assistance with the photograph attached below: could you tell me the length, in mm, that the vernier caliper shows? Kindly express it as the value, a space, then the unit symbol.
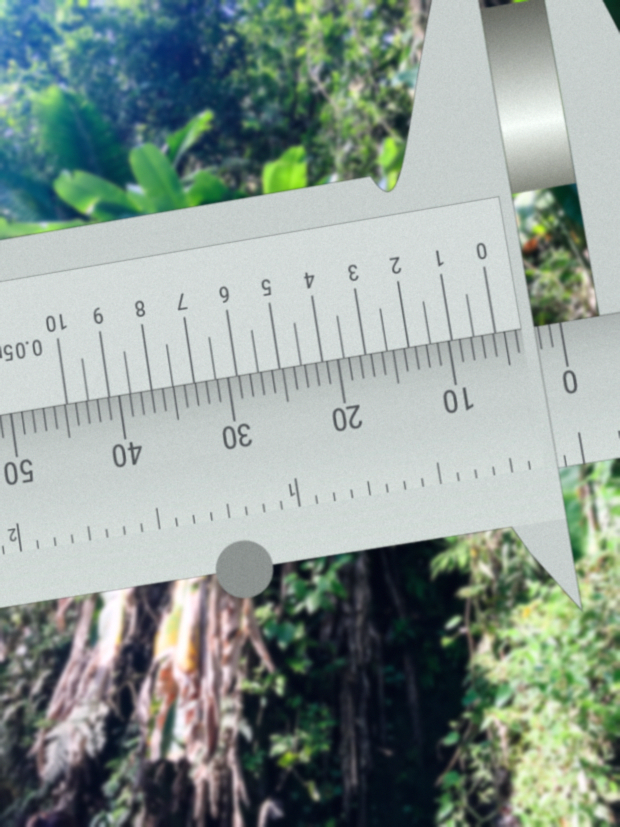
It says 5.8 mm
